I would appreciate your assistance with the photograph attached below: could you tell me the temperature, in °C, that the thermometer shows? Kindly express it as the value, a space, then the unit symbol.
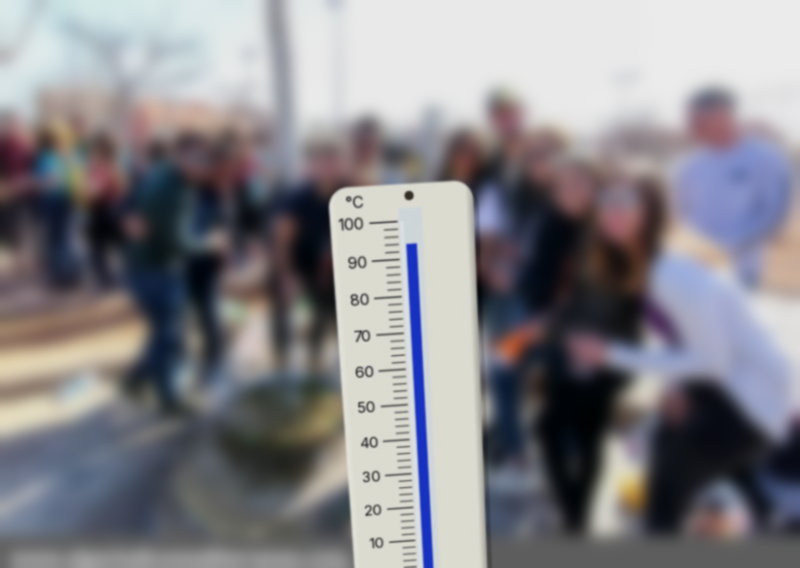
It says 94 °C
